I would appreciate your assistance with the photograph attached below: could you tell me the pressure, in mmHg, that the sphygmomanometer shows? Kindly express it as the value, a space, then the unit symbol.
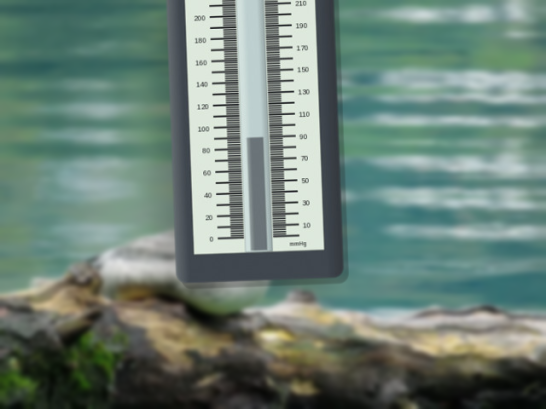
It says 90 mmHg
